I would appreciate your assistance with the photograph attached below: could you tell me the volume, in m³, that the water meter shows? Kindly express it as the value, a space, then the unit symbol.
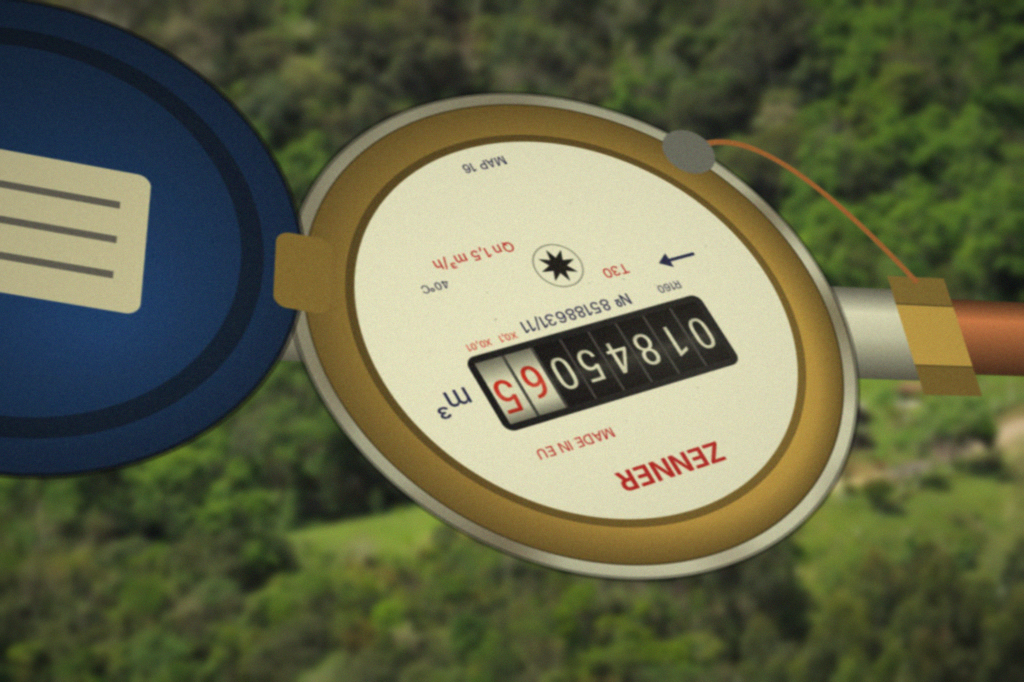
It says 18450.65 m³
